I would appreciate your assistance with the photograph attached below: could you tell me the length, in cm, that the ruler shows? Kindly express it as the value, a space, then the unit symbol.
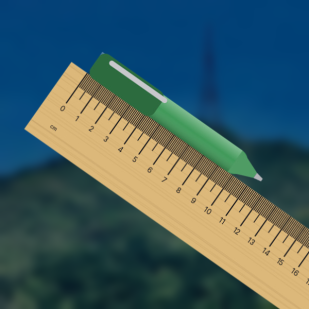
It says 11.5 cm
